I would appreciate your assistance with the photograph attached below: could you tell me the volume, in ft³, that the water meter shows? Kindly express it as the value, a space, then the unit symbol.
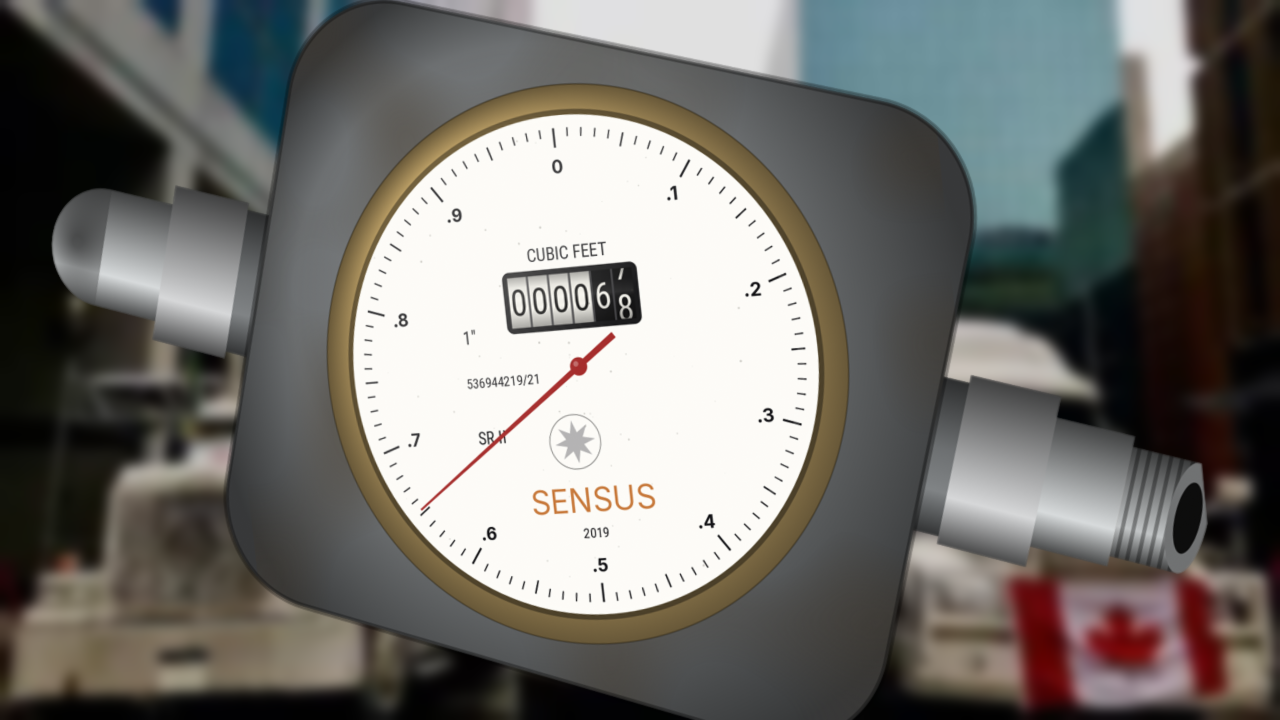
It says 67.65 ft³
